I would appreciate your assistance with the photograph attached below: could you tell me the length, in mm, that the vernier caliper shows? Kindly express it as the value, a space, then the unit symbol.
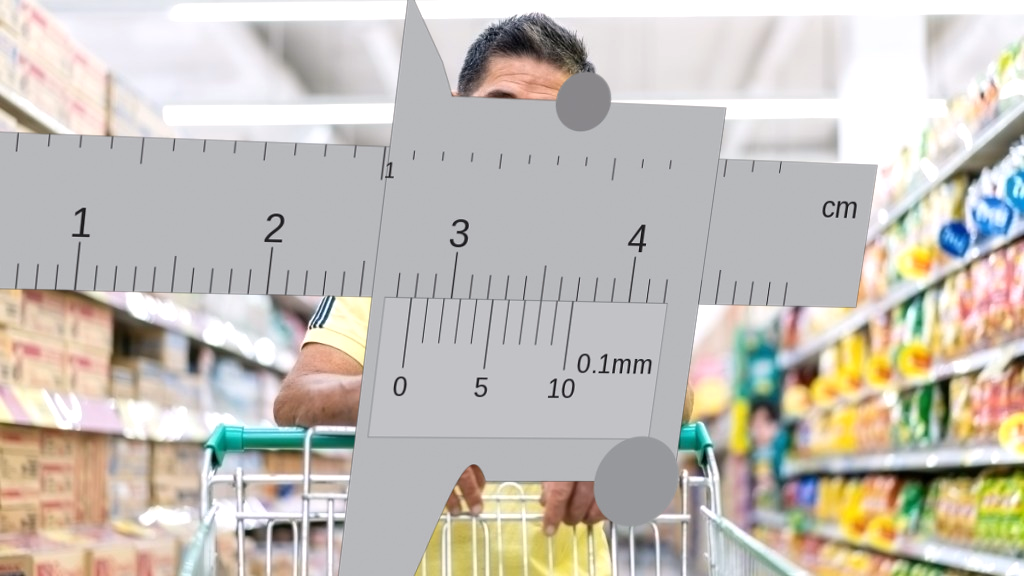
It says 27.8 mm
